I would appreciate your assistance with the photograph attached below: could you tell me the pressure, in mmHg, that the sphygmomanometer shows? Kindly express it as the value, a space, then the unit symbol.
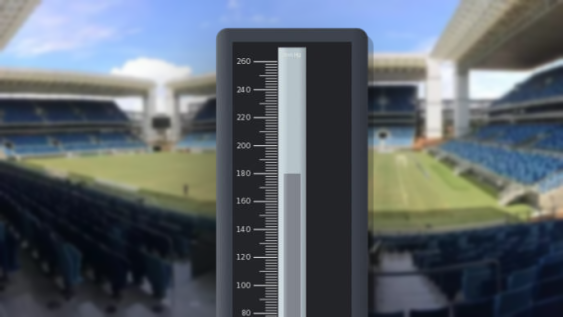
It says 180 mmHg
